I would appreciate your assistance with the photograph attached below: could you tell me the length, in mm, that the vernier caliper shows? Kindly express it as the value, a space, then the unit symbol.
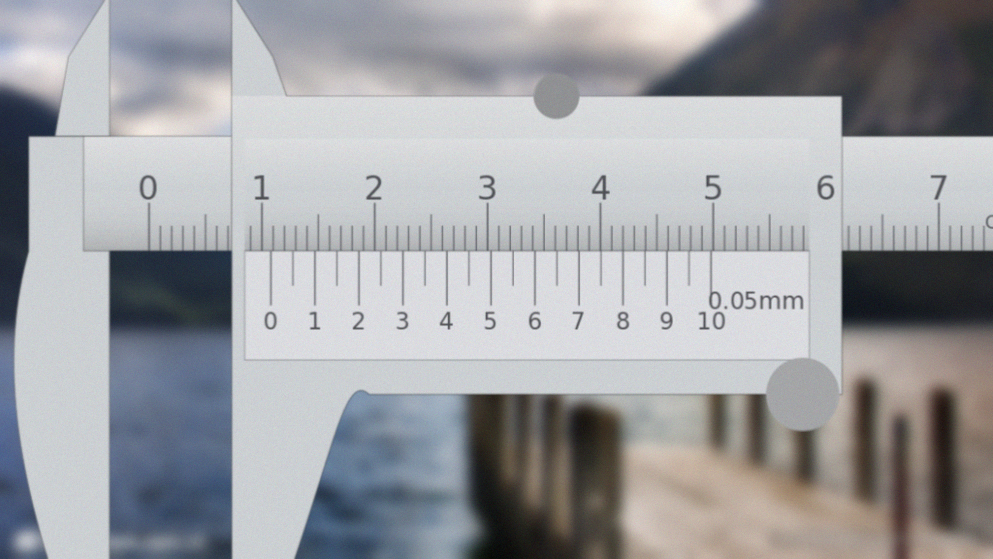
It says 10.8 mm
